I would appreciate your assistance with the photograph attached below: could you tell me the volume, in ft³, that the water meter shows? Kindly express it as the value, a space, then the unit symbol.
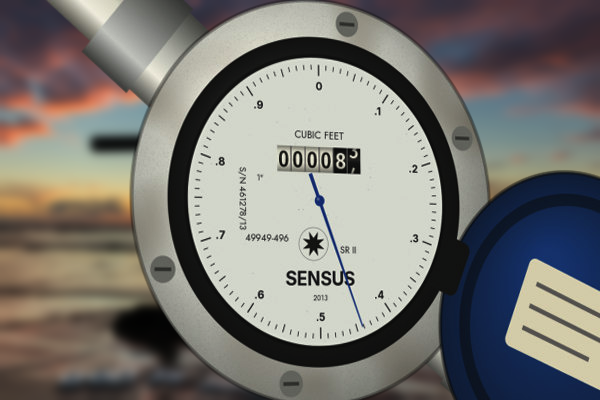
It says 83.44 ft³
